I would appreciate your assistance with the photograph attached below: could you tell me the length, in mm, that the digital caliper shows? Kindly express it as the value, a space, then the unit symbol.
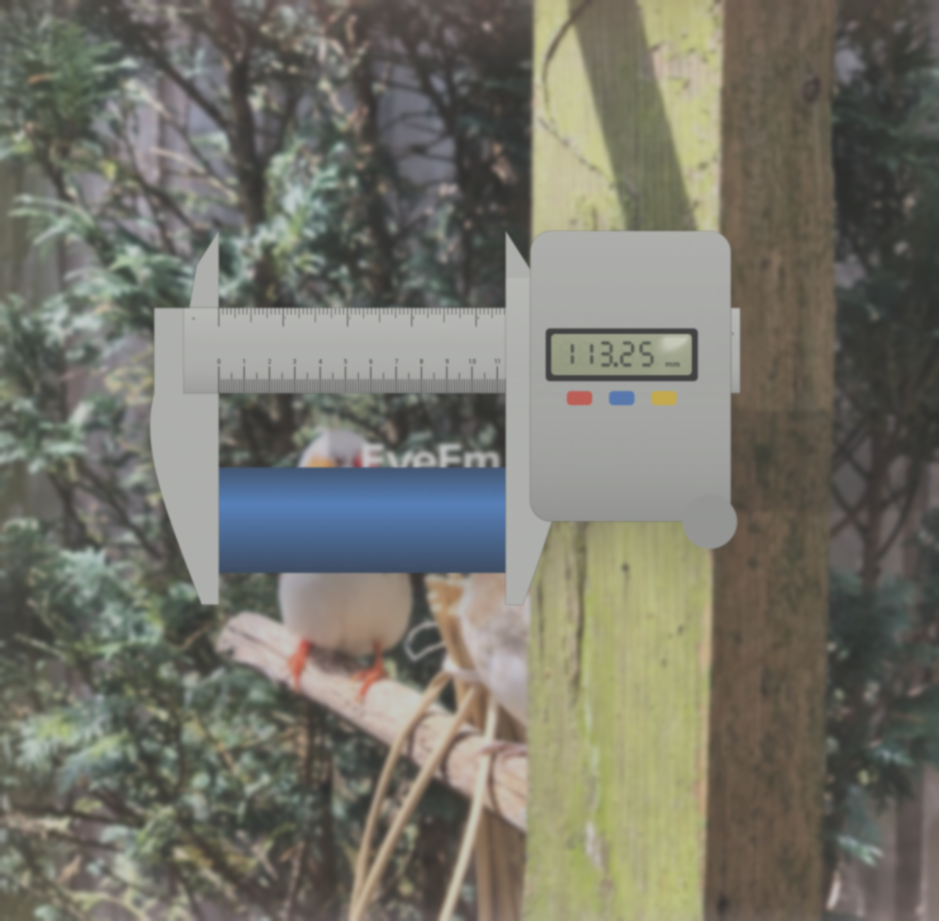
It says 113.25 mm
